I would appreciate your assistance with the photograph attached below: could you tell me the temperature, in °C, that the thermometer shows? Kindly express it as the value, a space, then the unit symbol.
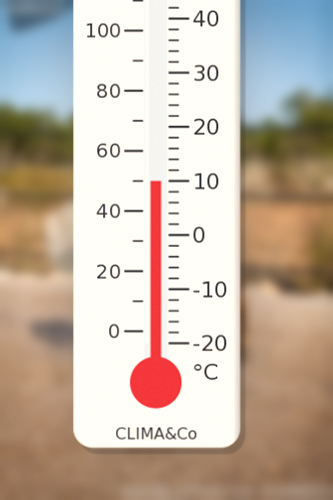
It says 10 °C
